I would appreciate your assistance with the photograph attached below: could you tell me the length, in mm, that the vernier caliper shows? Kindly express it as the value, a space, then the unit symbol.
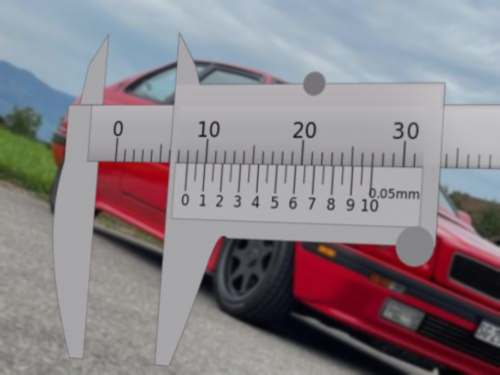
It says 8.0 mm
